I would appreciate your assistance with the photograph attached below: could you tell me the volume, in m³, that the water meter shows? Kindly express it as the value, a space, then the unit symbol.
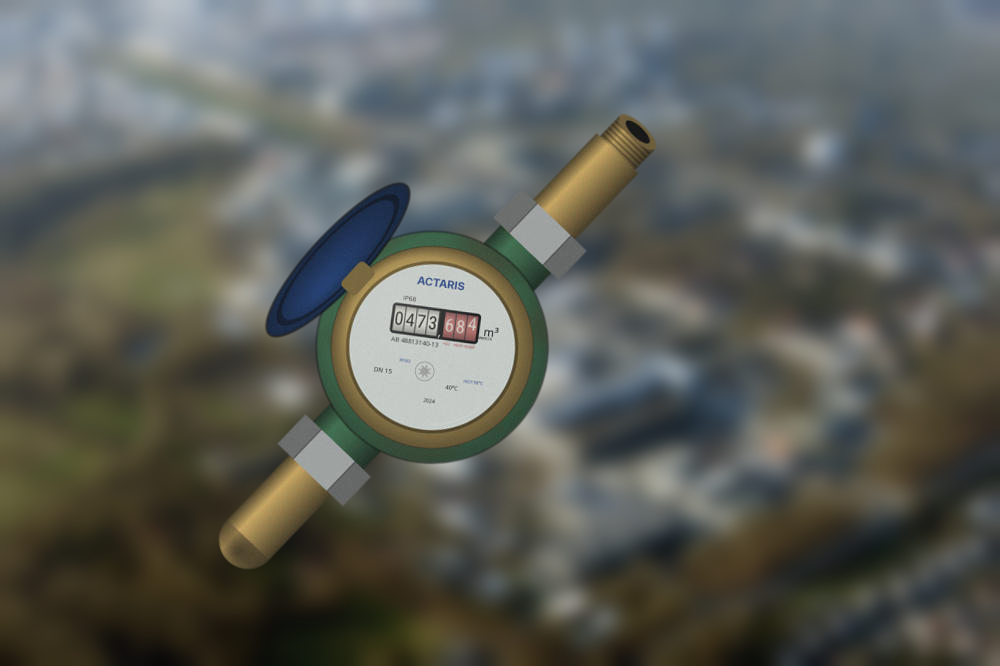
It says 473.684 m³
